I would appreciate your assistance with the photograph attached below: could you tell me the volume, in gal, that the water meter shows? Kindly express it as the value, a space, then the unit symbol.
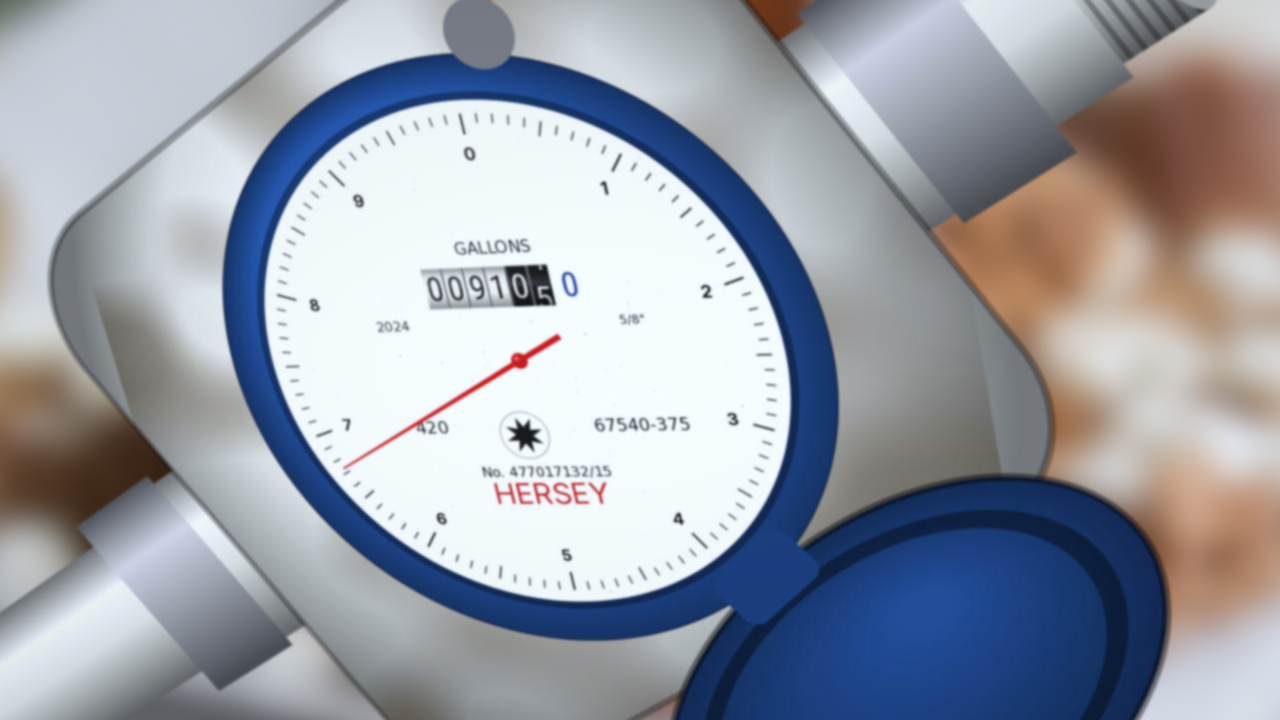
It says 91046.7 gal
